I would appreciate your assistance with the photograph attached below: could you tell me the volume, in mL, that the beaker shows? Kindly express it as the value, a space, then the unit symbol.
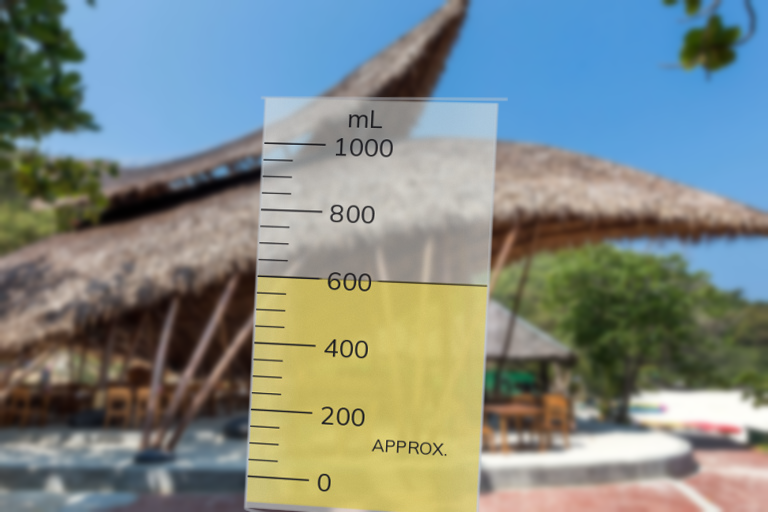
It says 600 mL
